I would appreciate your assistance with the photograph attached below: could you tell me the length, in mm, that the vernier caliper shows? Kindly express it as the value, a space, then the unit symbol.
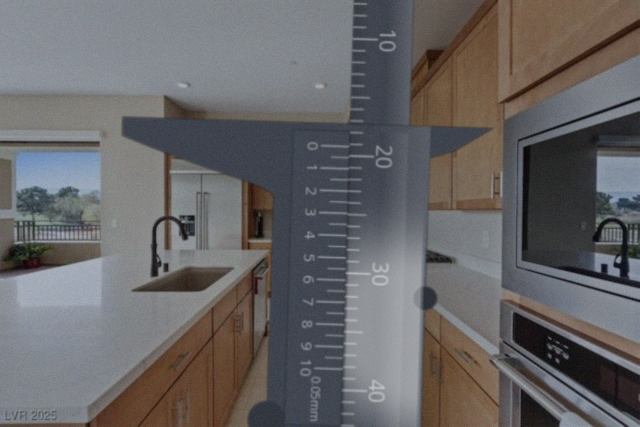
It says 19.2 mm
